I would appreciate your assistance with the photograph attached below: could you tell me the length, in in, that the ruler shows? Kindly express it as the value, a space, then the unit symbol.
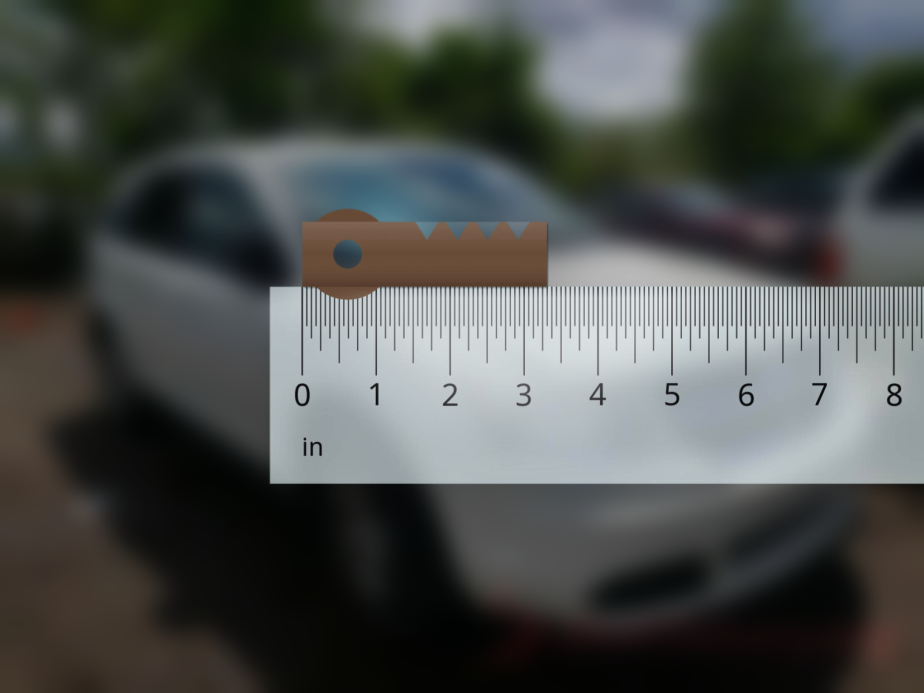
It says 3.3125 in
